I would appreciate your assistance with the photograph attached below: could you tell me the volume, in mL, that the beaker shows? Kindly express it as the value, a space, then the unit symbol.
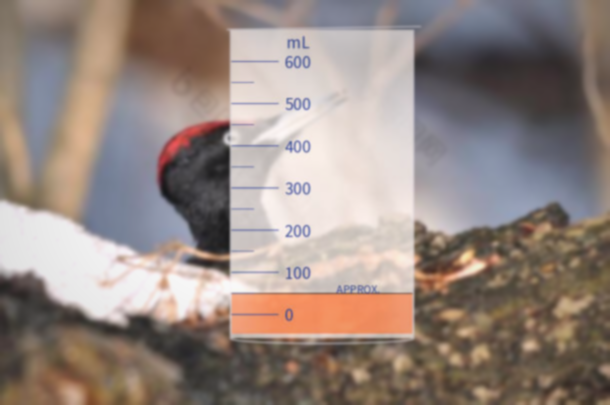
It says 50 mL
